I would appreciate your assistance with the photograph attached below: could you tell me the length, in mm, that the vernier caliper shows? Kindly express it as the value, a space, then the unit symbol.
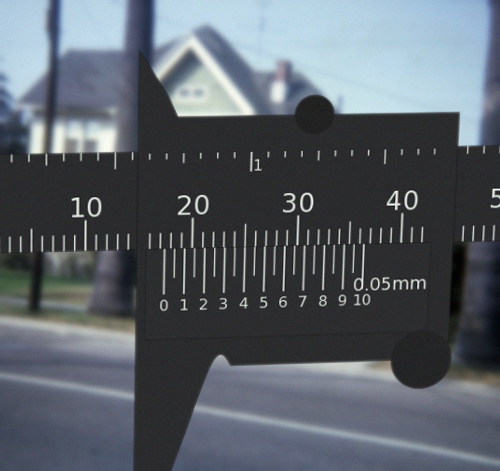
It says 17.4 mm
